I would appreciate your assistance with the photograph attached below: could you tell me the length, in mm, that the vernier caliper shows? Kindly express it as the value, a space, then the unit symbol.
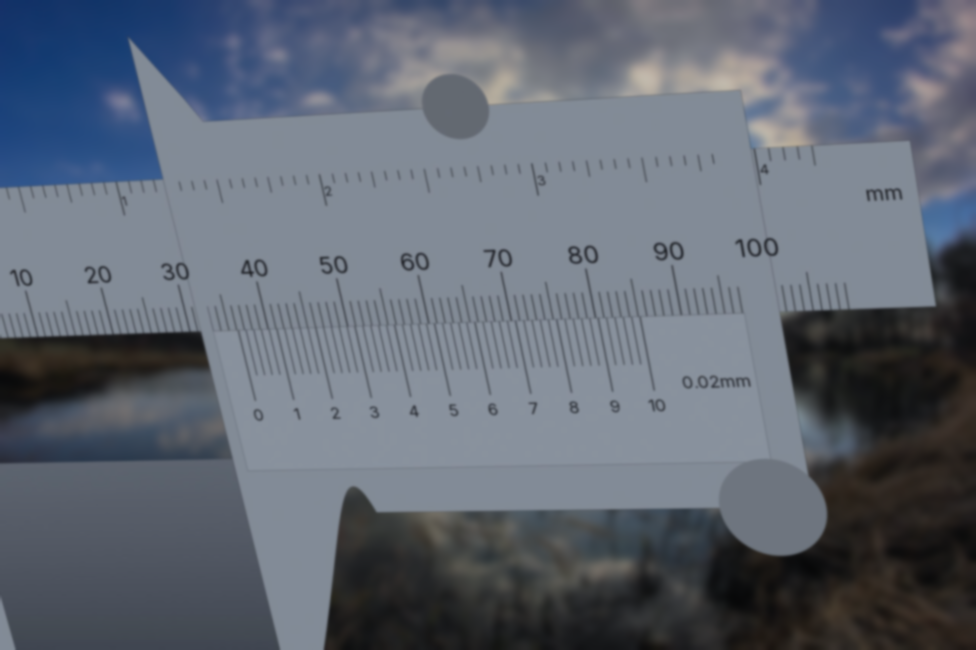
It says 36.2 mm
